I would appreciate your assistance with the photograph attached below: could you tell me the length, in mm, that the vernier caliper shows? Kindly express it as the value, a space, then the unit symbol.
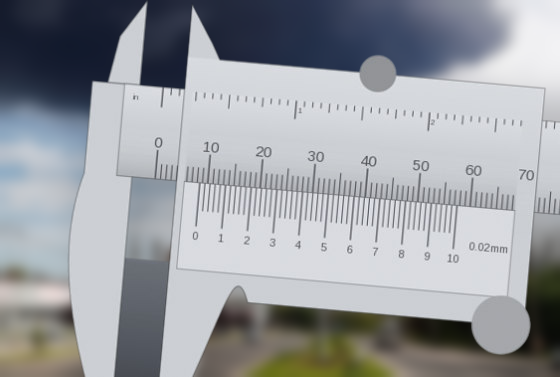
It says 8.5 mm
